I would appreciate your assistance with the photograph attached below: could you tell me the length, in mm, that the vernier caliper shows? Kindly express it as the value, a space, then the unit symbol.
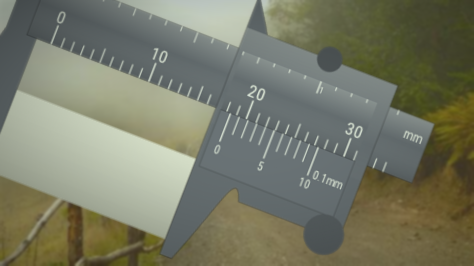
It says 18.4 mm
